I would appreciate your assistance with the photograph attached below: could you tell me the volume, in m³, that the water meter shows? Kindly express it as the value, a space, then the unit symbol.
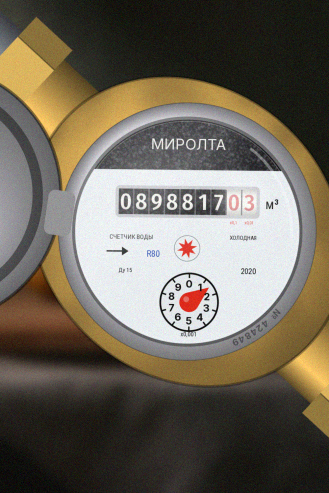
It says 898817.031 m³
